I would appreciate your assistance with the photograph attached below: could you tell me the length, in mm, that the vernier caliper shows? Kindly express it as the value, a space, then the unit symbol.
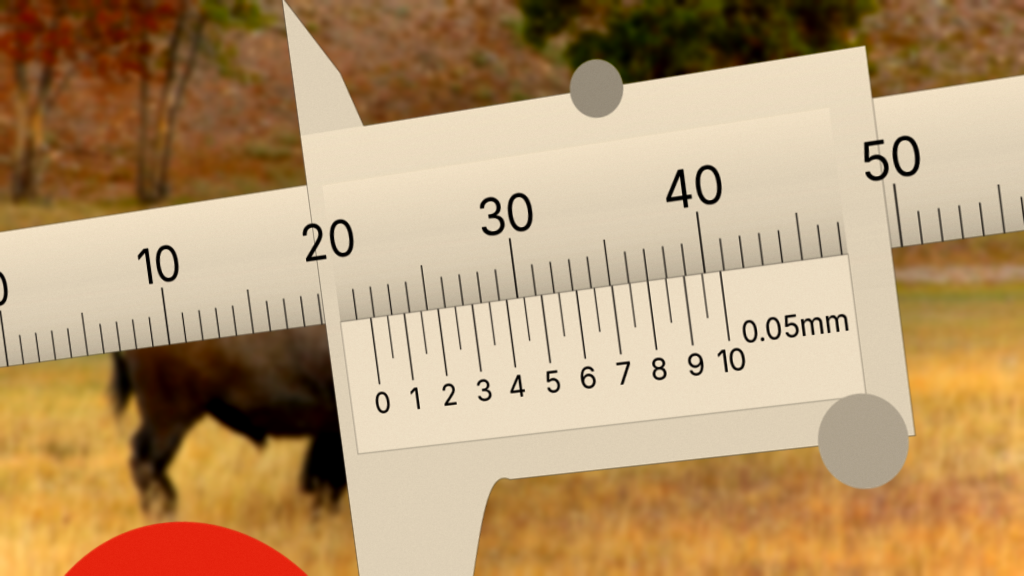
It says 21.8 mm
